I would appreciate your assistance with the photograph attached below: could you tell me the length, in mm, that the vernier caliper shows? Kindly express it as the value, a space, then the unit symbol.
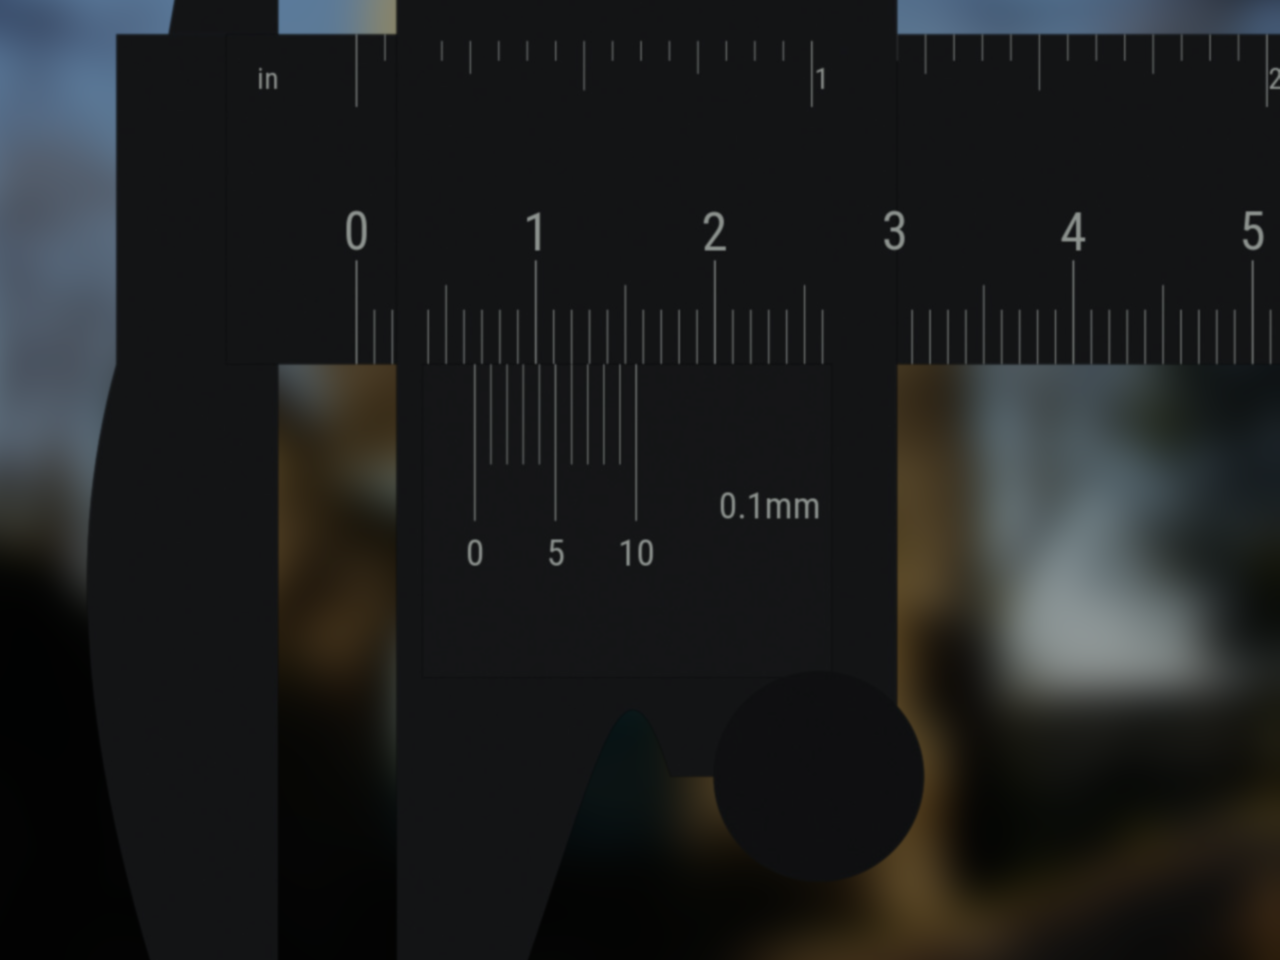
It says 6.6 mm
